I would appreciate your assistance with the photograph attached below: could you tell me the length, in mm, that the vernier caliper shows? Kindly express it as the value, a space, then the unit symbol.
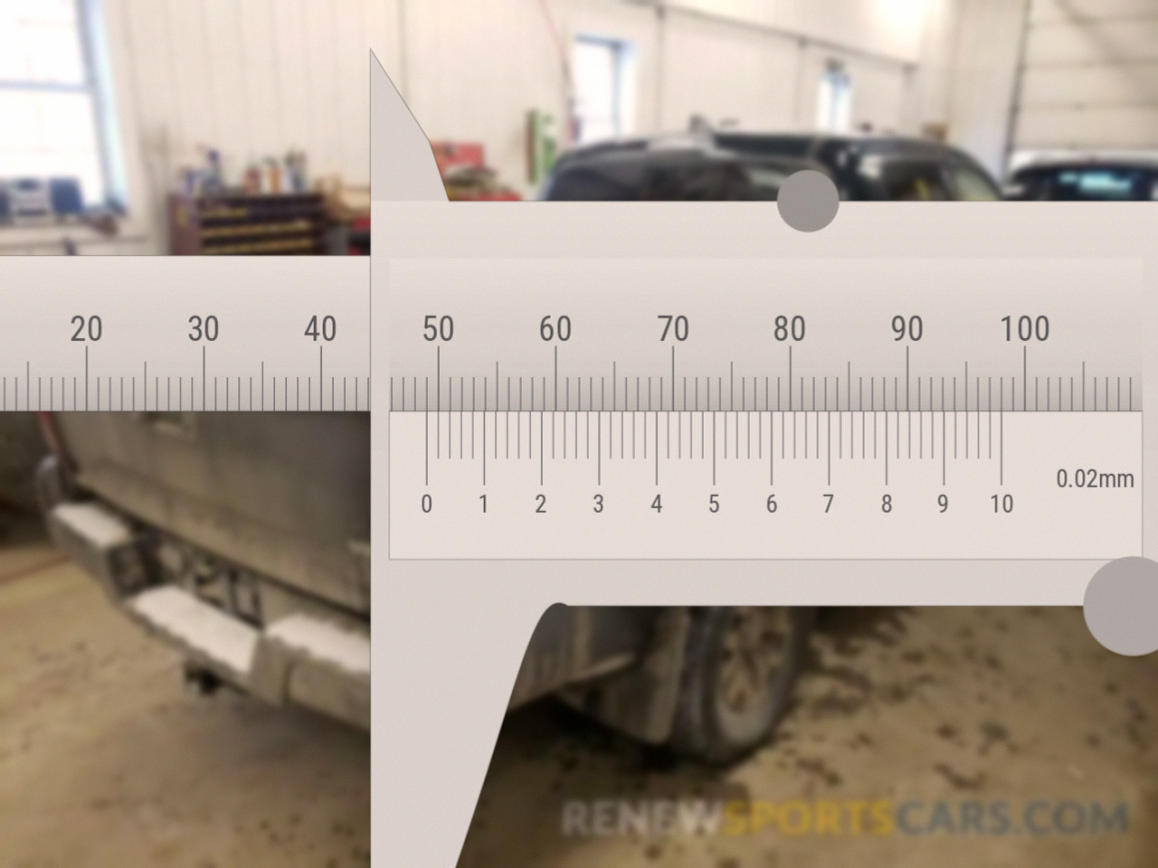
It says 49.0 mm
